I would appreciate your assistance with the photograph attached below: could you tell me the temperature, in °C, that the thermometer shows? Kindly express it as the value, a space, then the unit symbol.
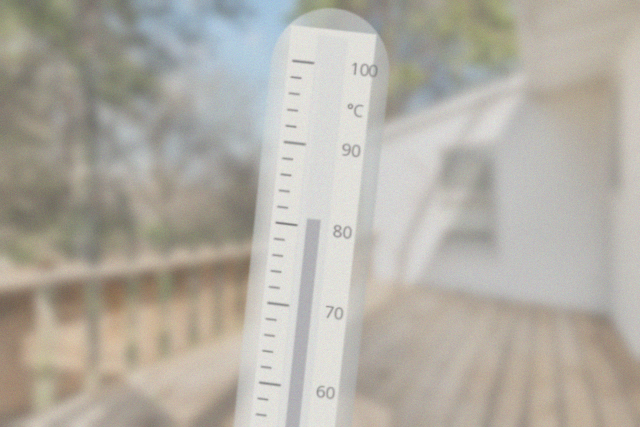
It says 81 °C
